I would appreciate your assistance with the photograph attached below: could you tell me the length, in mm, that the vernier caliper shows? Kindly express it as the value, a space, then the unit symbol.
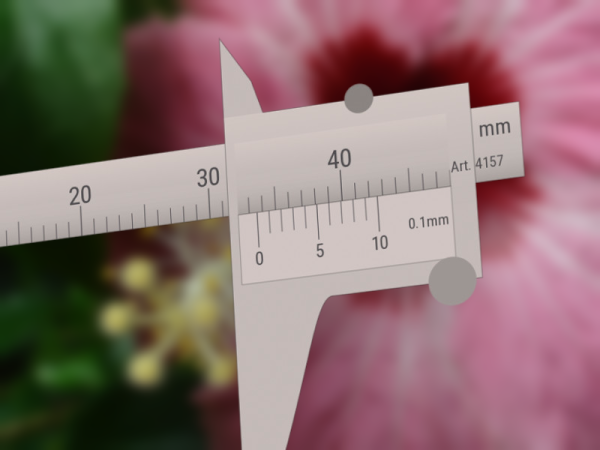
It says 33.6 mm
